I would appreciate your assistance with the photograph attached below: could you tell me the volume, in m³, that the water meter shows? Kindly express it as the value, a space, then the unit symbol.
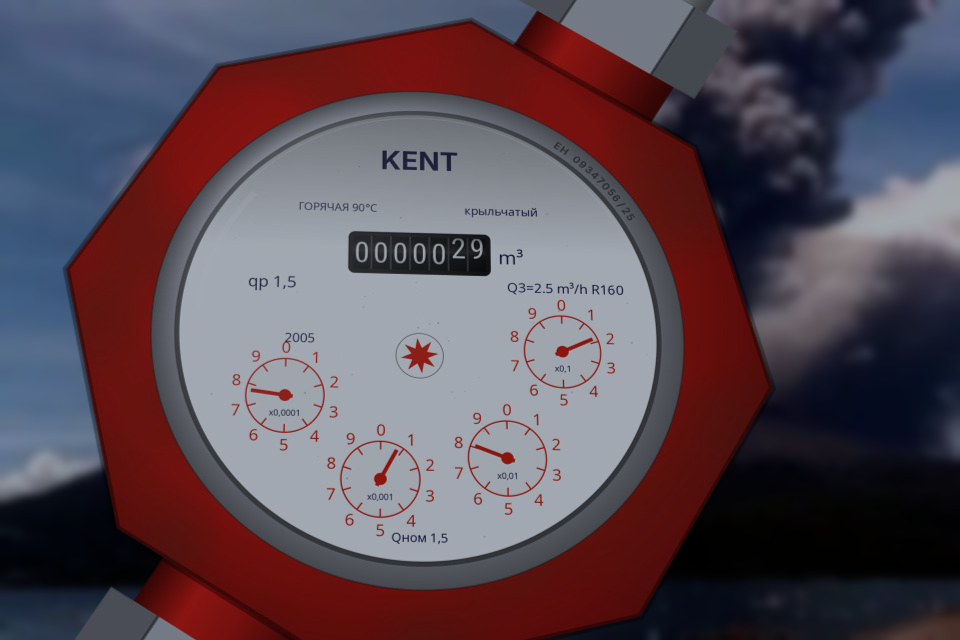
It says 29.1807 m³
